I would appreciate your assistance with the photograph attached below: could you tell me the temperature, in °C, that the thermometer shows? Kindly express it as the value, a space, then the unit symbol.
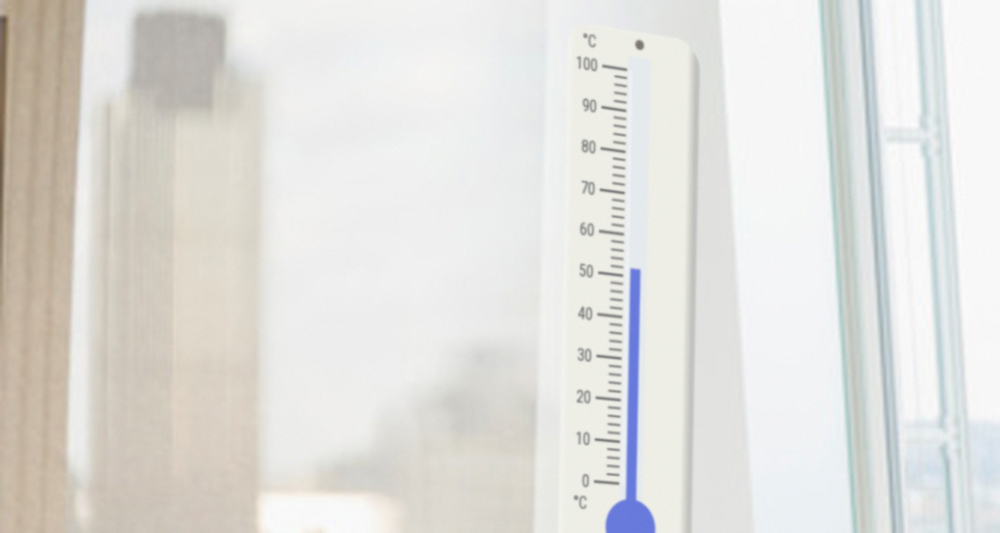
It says 52 °C
